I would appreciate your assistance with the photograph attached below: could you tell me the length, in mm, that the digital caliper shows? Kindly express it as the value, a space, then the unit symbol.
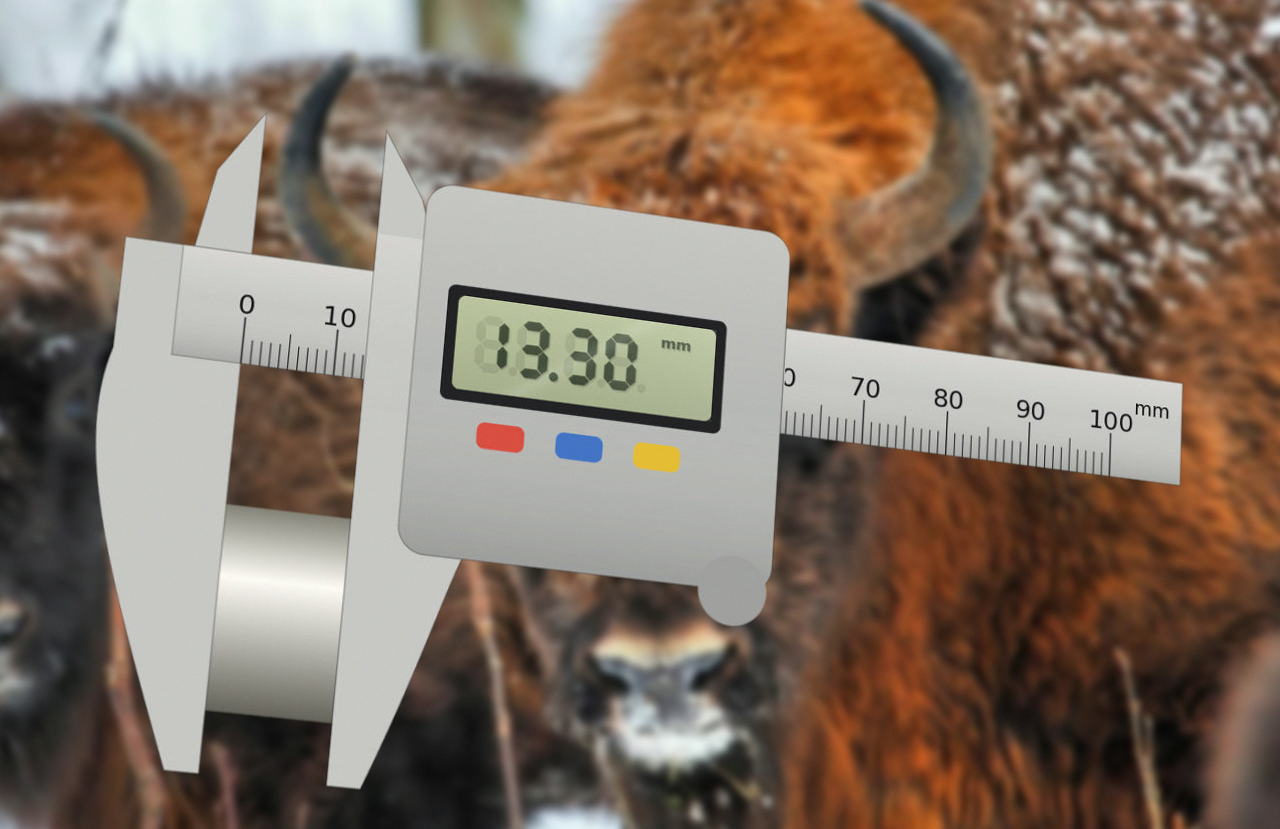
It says 13.30 mm
